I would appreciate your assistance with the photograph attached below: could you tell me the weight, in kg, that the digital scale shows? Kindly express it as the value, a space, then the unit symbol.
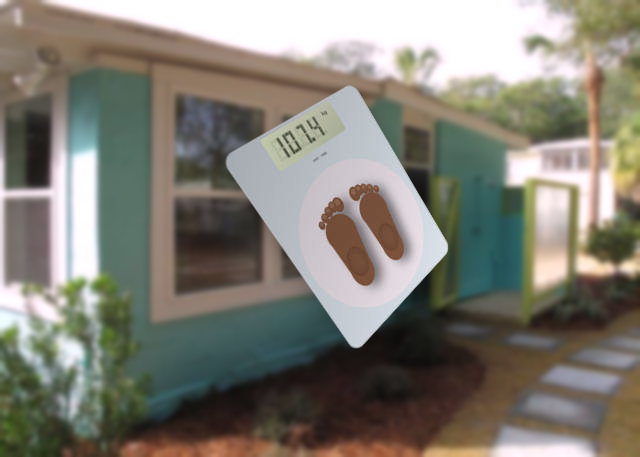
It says 107.4 kg
